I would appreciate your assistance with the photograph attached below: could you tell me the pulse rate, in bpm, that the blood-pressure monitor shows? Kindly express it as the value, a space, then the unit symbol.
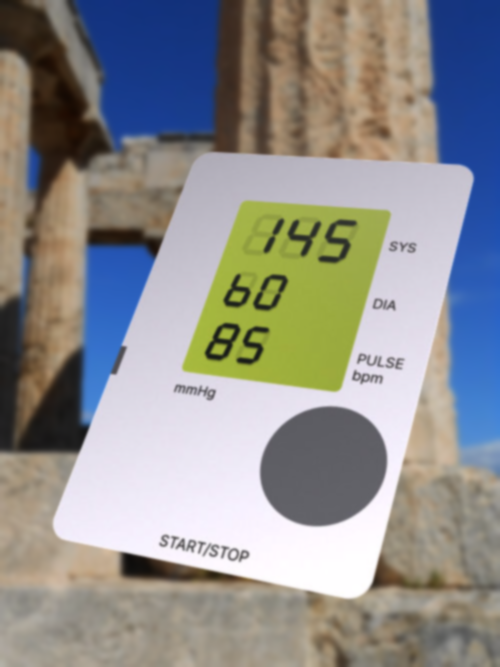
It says 85 bpm
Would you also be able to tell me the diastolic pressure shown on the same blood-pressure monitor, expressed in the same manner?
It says 60 mmHg
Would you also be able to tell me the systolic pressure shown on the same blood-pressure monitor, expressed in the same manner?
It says 145 mmHg
